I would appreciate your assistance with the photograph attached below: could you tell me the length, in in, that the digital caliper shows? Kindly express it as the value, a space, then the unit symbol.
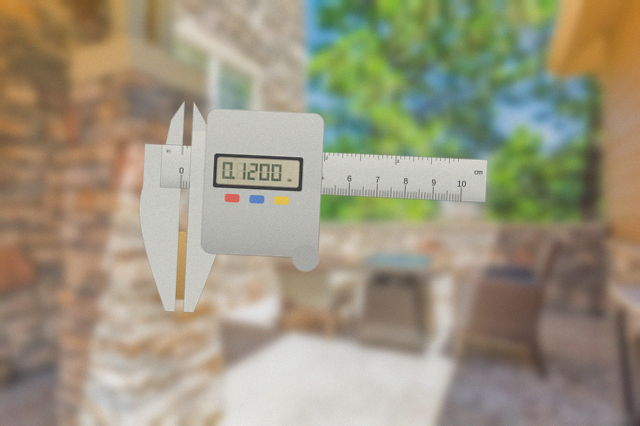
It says 0.1200 in
